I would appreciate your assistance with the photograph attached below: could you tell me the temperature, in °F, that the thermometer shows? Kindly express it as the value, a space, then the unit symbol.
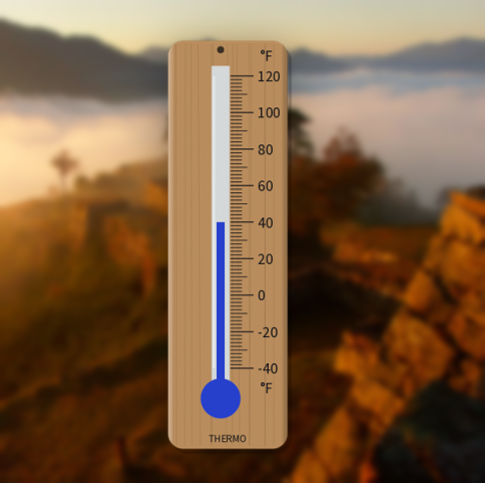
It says 40 °F
